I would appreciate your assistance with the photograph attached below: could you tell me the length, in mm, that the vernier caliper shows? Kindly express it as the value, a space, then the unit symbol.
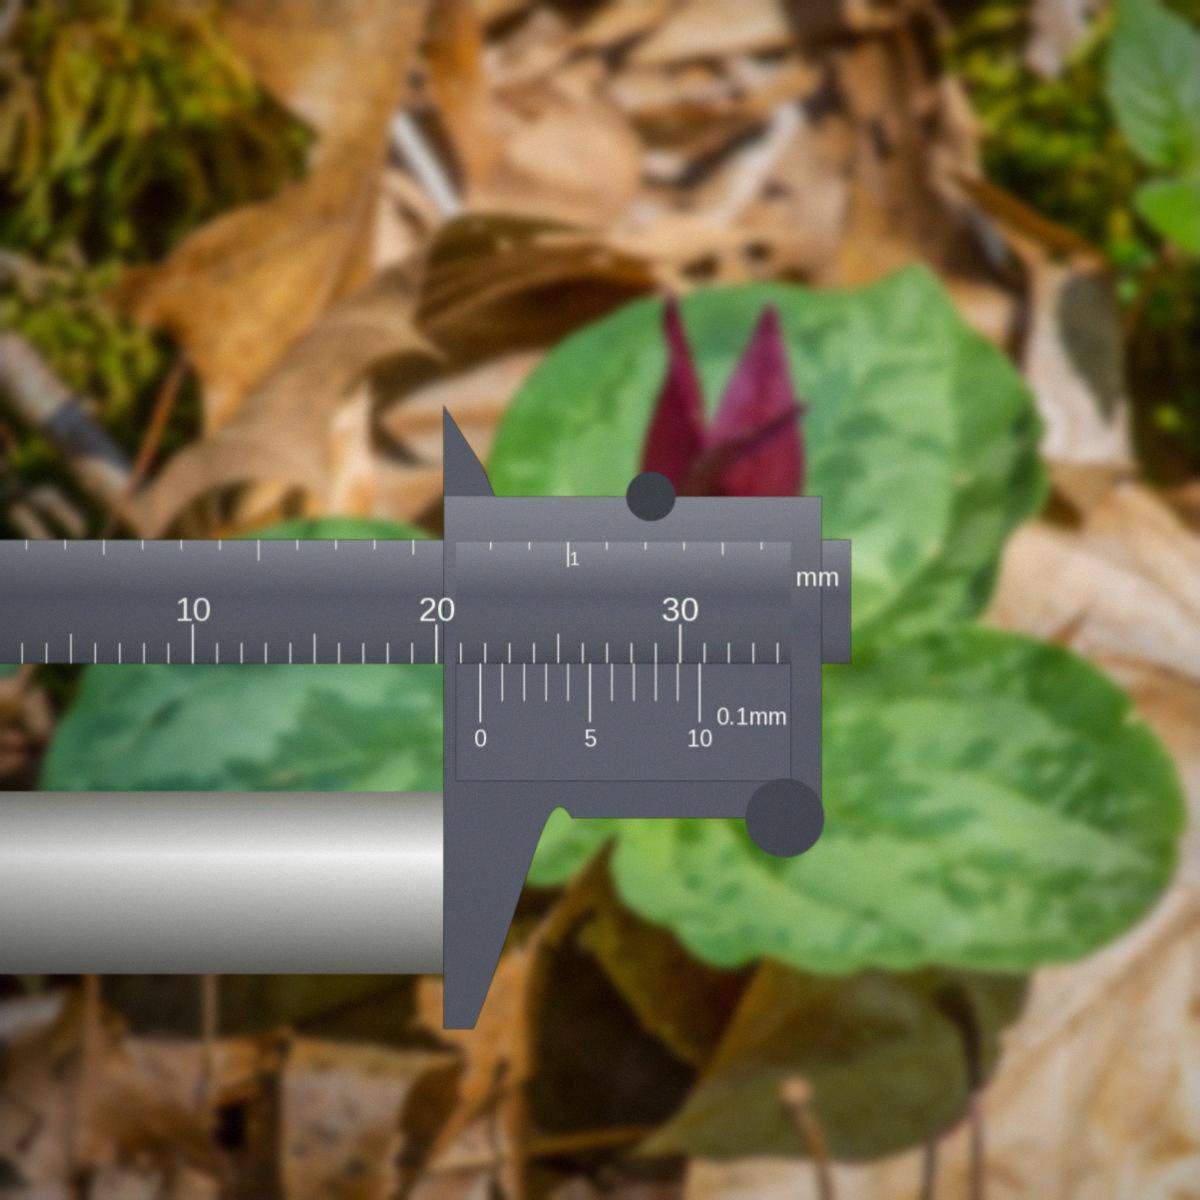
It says 21.8 mm
